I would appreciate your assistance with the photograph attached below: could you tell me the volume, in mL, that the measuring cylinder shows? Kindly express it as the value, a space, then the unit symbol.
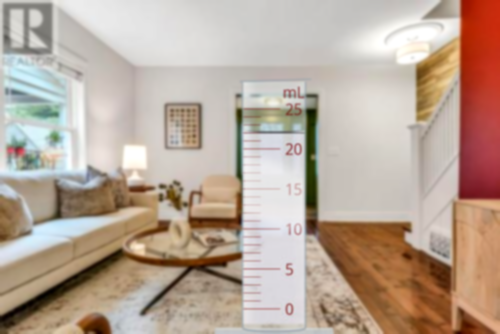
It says 22 mL
